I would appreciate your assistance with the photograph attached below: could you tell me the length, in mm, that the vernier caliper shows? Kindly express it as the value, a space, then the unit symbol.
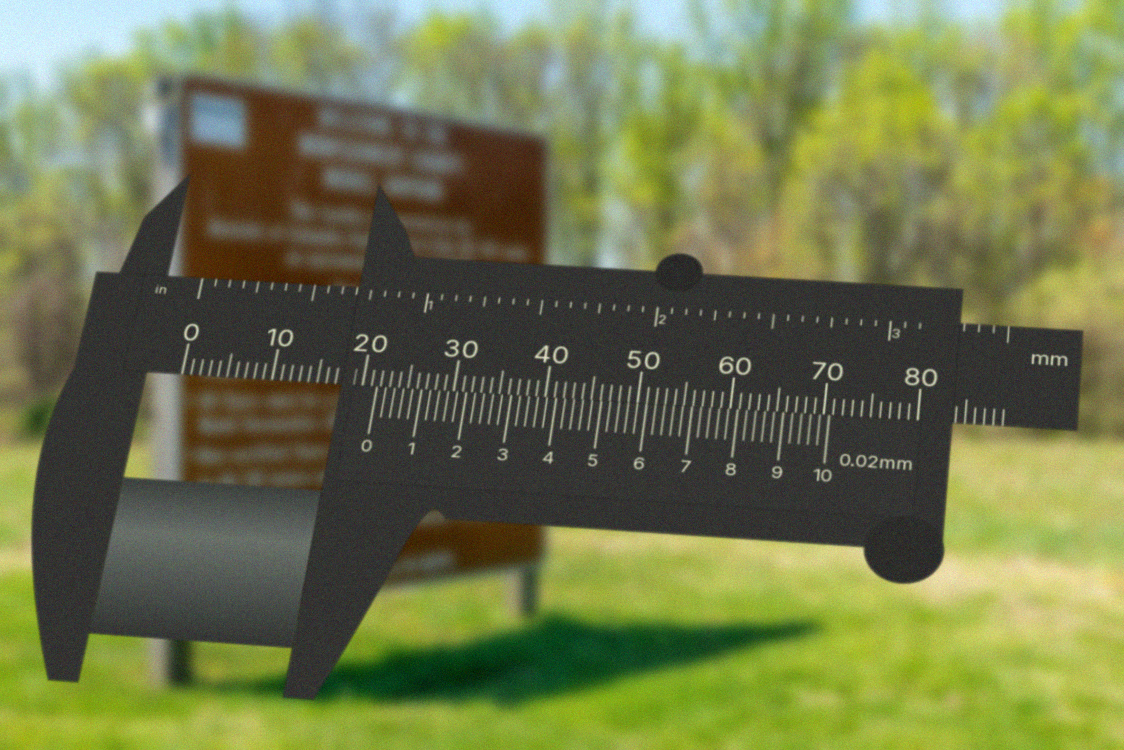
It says 21.6 mm
